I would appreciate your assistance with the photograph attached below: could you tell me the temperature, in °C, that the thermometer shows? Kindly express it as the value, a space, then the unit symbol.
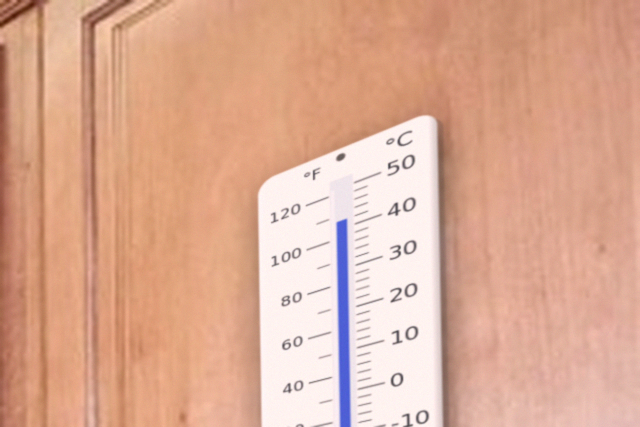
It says 42 °C
